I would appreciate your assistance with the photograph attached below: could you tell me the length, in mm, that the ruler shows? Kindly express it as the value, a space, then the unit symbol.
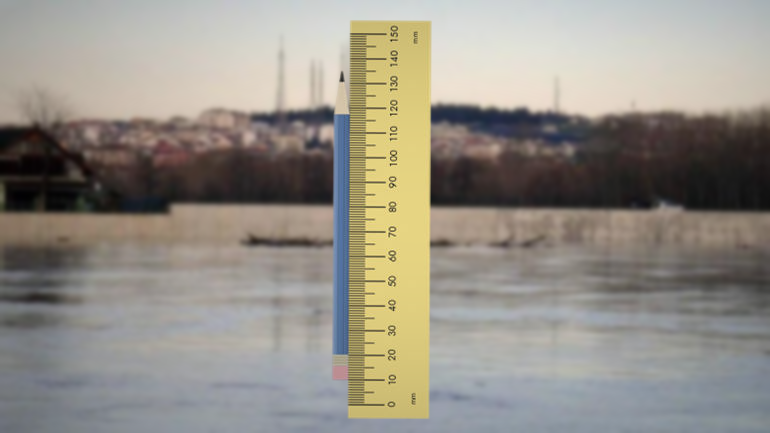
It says 125 mm
